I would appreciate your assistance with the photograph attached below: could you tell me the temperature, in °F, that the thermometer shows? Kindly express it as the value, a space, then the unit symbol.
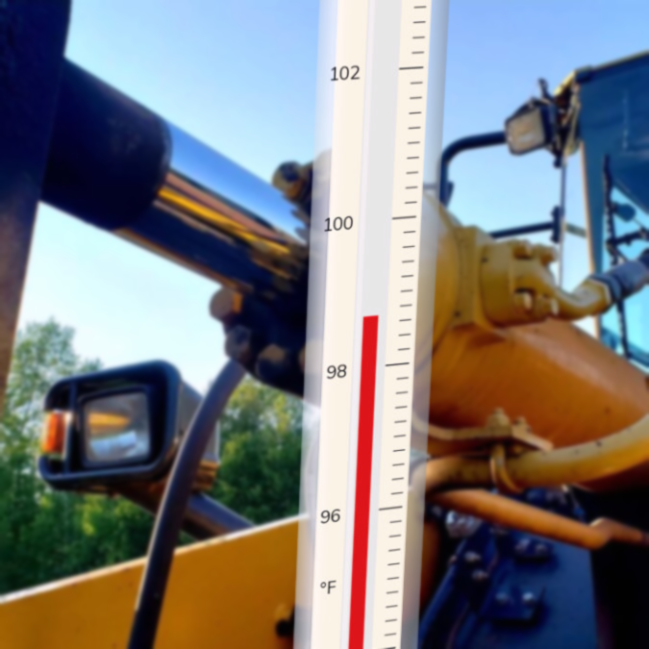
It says 98.7 °F
